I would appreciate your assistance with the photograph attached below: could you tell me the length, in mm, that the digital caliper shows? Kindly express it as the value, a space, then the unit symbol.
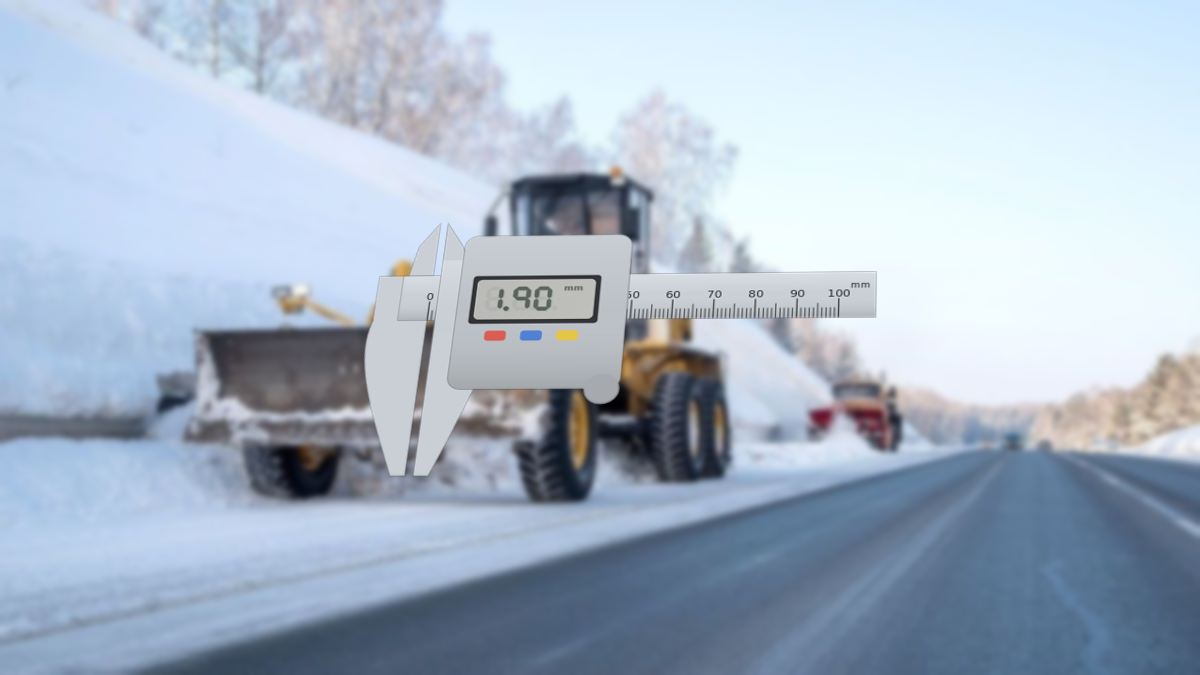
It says 1.90 mm
